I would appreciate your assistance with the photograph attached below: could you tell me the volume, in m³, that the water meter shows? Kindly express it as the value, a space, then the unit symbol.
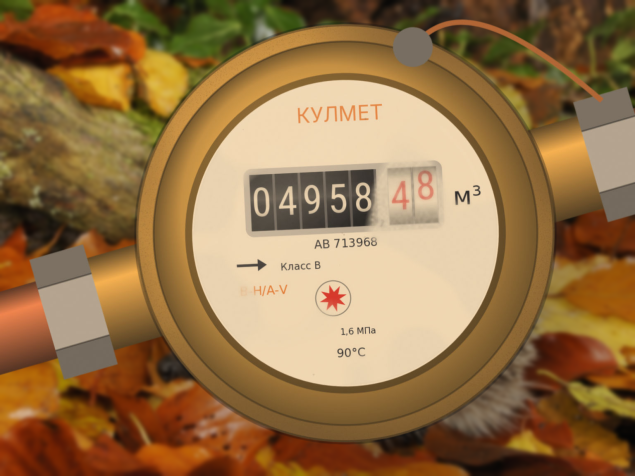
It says 4958.48 m³
